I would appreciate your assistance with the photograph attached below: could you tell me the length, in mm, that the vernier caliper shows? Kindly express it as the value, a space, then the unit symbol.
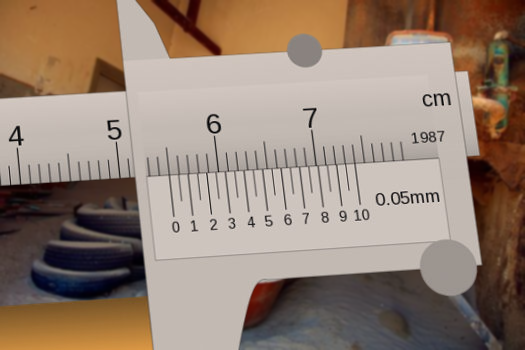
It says 55.0 mm
